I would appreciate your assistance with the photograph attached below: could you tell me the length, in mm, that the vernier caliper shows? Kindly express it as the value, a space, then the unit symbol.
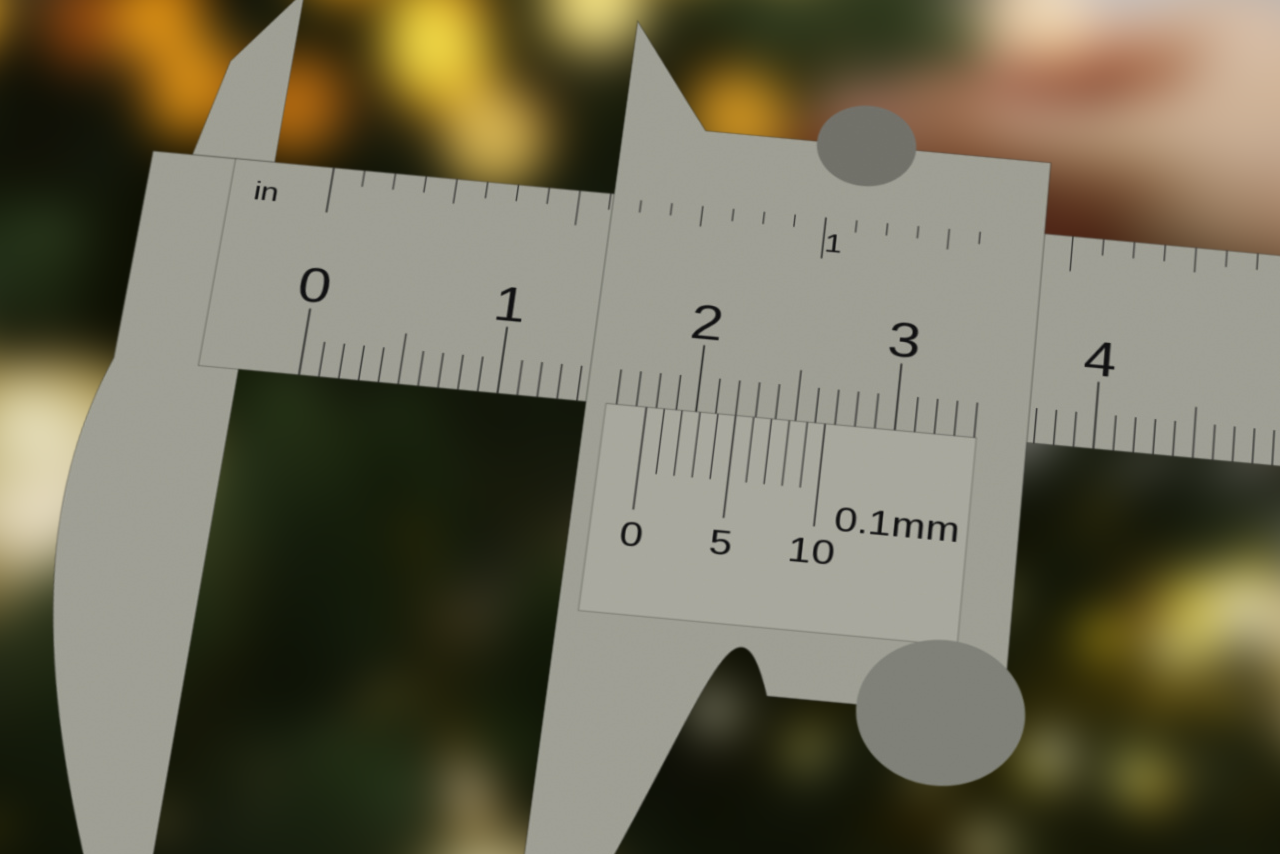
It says 17.5 mm
